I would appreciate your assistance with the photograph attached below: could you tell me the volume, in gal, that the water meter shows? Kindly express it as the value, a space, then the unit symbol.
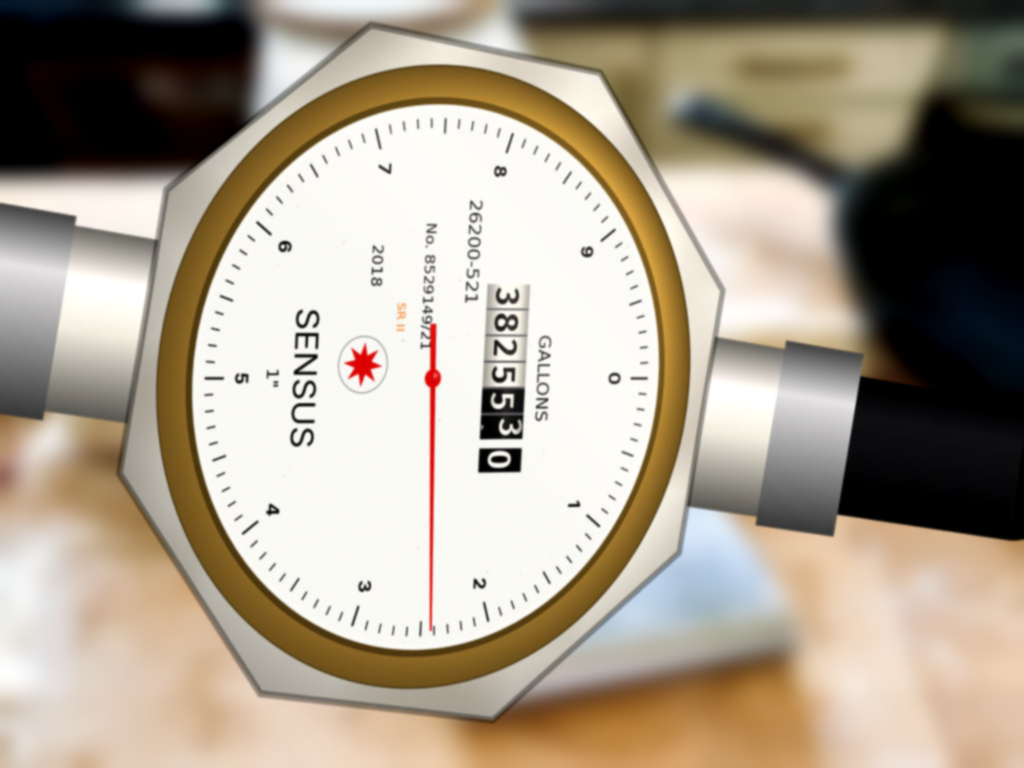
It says 3825532.4 gal
